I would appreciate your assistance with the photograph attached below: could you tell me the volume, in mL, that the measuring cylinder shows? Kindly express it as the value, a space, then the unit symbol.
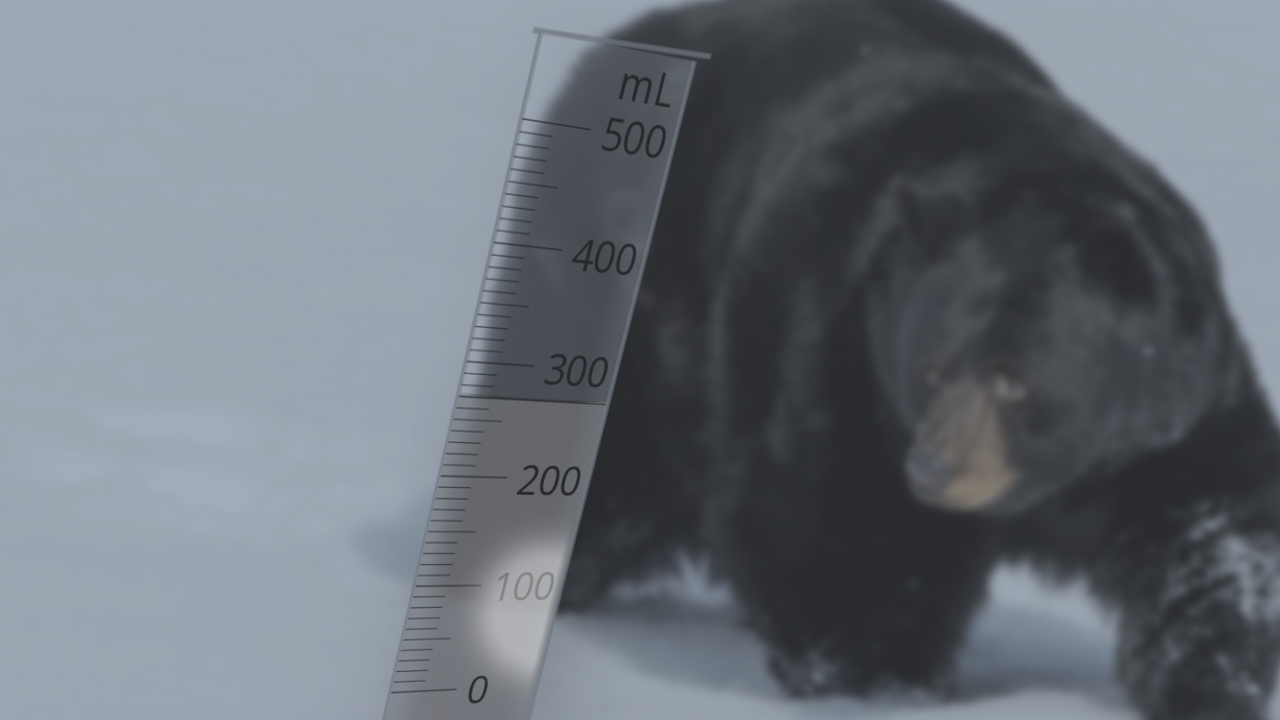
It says 270 mL
